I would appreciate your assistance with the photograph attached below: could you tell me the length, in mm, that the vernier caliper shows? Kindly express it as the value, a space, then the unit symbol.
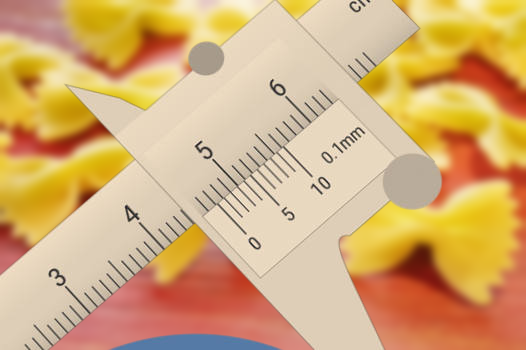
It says 47.2 mm
